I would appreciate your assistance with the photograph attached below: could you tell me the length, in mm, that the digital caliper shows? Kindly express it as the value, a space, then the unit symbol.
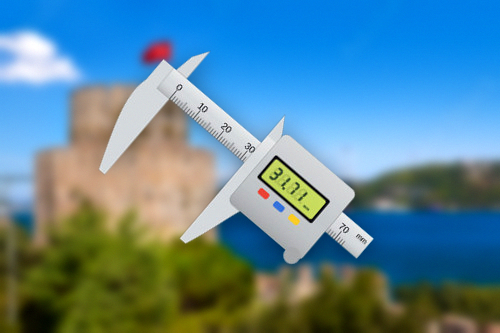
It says 31.71 mm
